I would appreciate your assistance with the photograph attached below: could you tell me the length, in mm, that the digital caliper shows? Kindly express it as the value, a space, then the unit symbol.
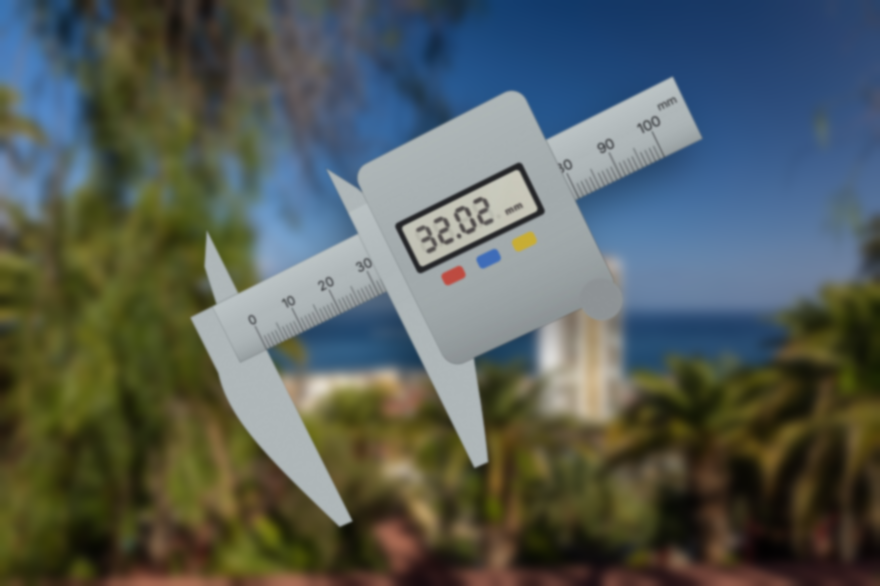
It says 32.02 mm
